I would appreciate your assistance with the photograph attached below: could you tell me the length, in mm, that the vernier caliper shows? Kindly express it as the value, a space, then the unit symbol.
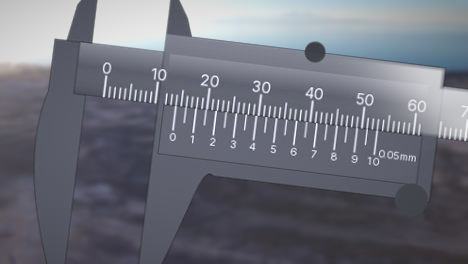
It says 14.0 mm
